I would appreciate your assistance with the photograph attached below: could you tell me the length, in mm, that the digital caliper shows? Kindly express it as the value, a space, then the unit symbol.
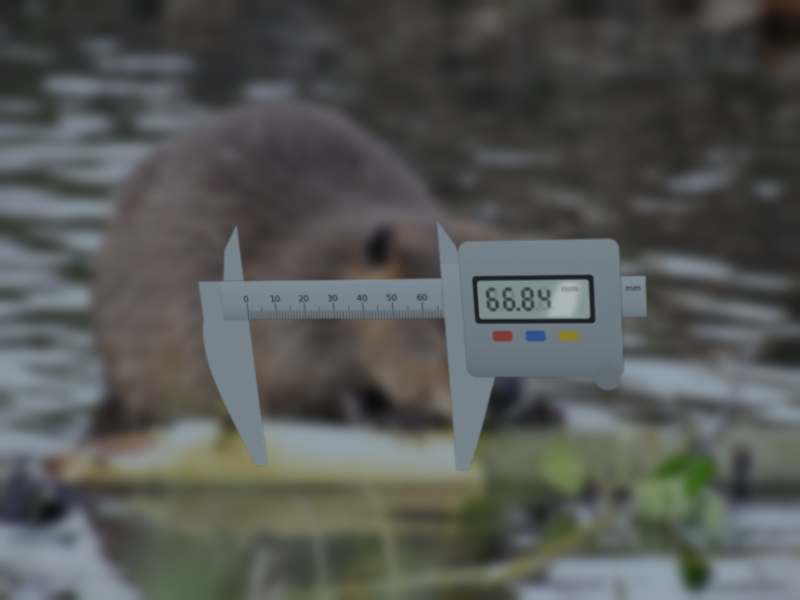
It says 66.84 mm
